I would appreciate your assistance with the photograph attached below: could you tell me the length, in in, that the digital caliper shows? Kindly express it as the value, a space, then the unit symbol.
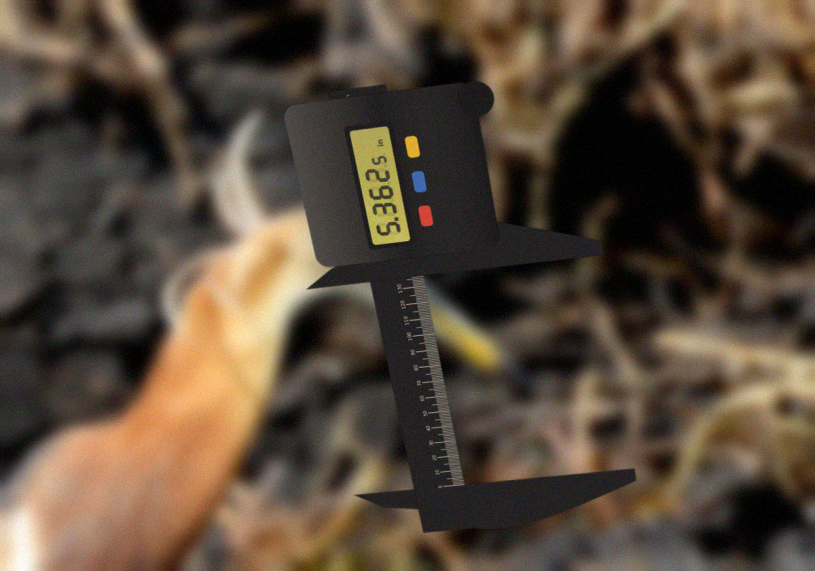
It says 5.3625 in
